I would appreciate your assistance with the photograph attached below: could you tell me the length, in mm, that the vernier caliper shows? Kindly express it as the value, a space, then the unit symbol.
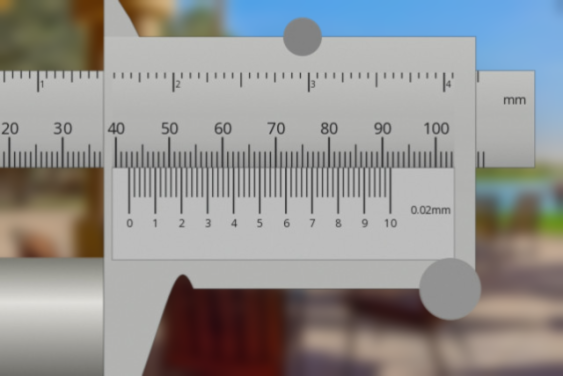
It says 42.5 mm
